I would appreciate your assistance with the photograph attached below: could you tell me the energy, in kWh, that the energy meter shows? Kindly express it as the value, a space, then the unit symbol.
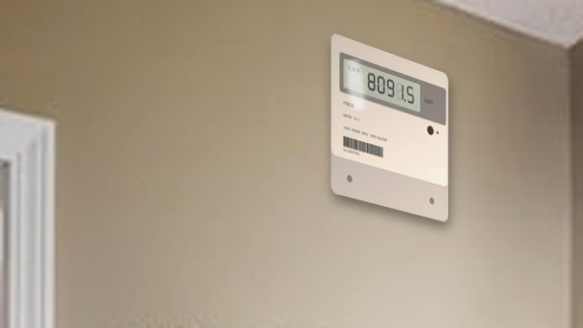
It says 8091.5 kWh
